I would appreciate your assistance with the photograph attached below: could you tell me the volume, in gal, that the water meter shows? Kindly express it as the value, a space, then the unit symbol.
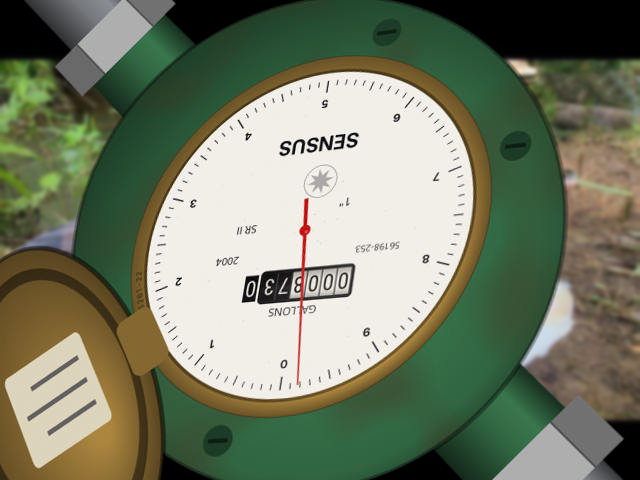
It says 8729.8 gal
